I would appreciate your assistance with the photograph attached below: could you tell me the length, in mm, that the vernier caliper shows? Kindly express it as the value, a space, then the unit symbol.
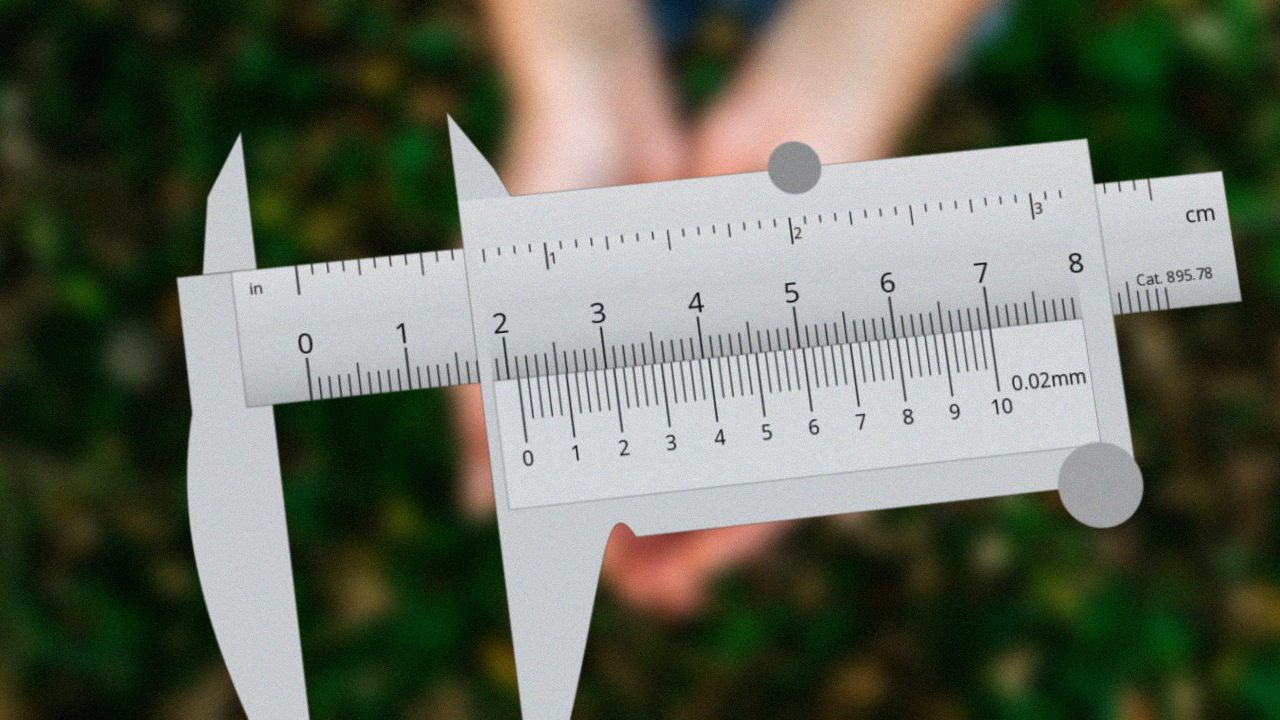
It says 21.0 mm
